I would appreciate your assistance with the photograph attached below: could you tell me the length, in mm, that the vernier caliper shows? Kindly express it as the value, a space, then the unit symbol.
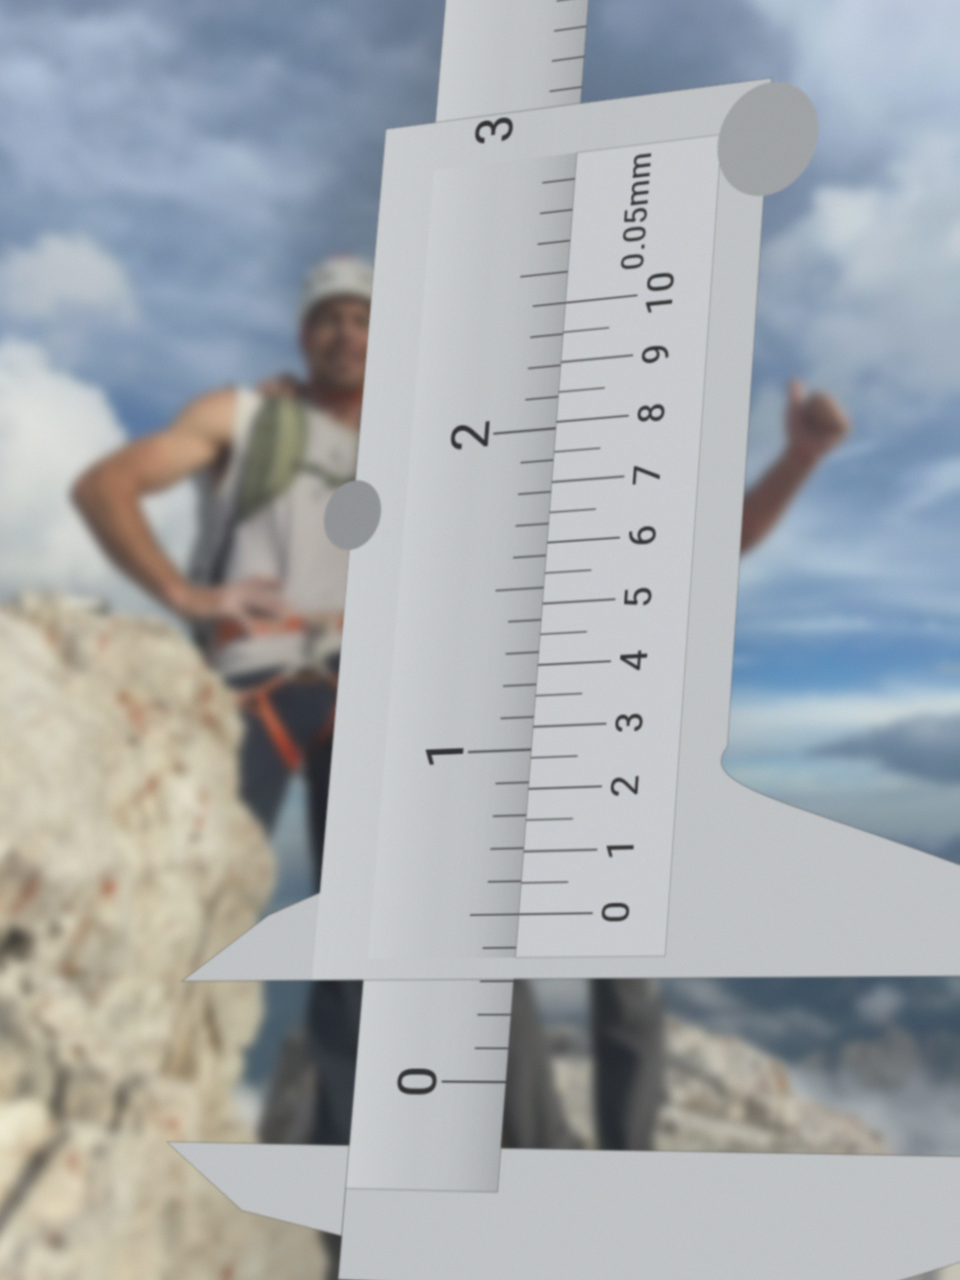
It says 5.00 mm
